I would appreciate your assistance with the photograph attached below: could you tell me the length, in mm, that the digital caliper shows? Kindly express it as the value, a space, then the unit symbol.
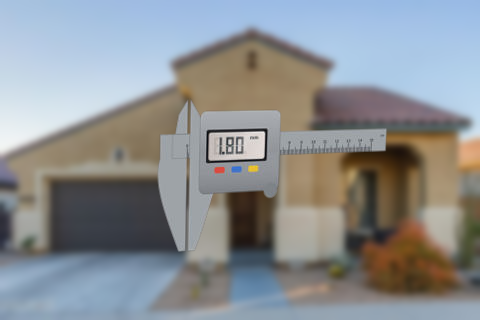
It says 1.80 mm
